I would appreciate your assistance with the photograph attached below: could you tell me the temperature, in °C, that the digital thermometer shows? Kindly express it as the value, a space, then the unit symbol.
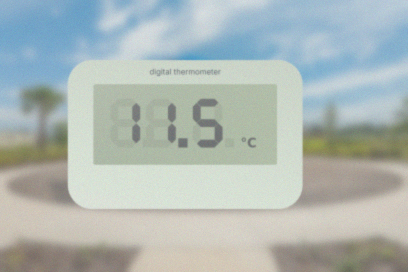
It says 11.5 °C
